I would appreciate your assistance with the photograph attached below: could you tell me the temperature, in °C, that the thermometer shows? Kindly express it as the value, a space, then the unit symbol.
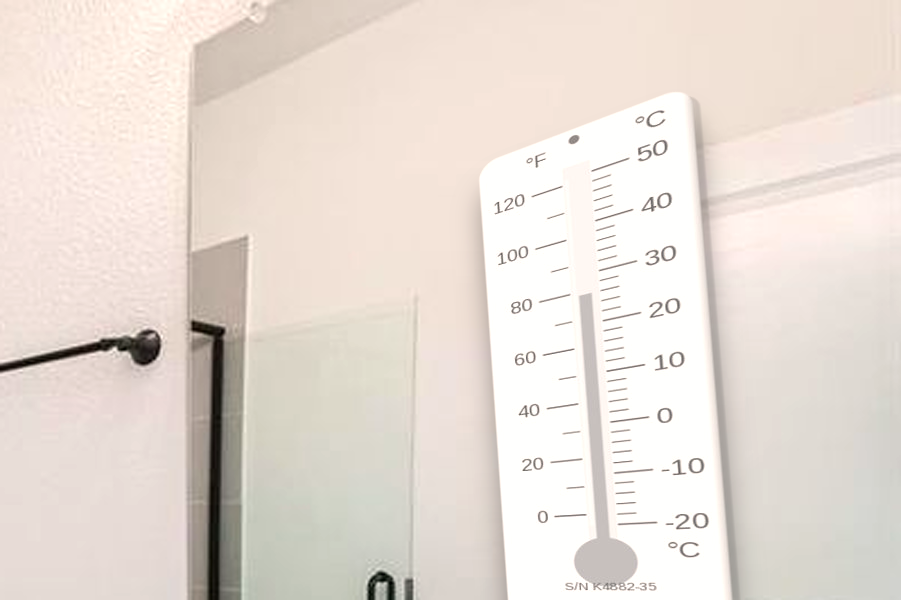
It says 26 °C
